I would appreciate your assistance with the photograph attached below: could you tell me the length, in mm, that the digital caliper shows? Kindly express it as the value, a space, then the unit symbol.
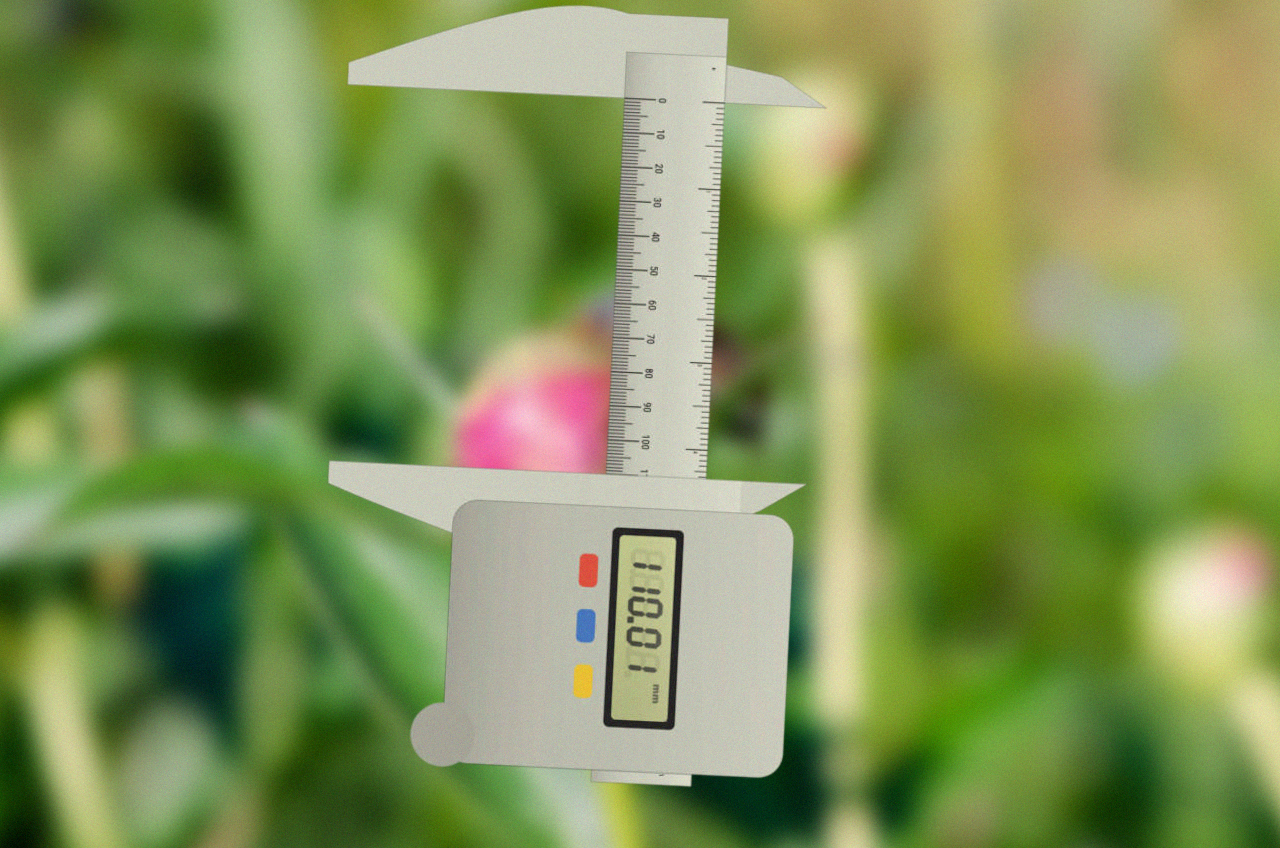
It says 110.01 mm
